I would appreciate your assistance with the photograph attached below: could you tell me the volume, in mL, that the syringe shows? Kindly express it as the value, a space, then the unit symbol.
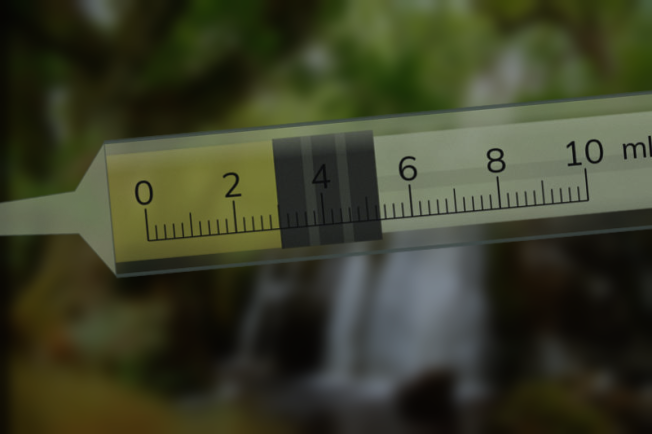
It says 3 mL
